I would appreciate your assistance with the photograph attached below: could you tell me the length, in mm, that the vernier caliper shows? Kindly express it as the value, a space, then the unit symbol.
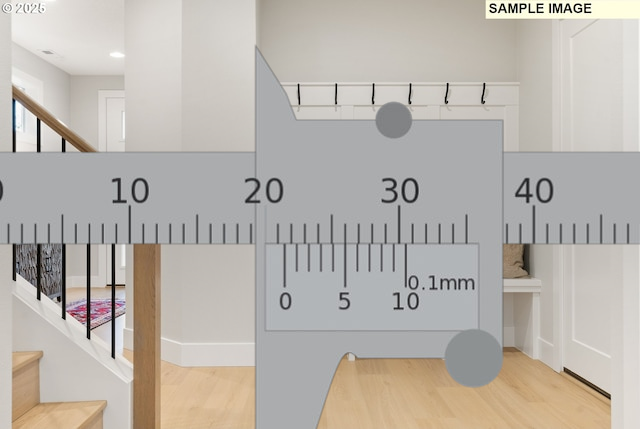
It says 21.5 mm
